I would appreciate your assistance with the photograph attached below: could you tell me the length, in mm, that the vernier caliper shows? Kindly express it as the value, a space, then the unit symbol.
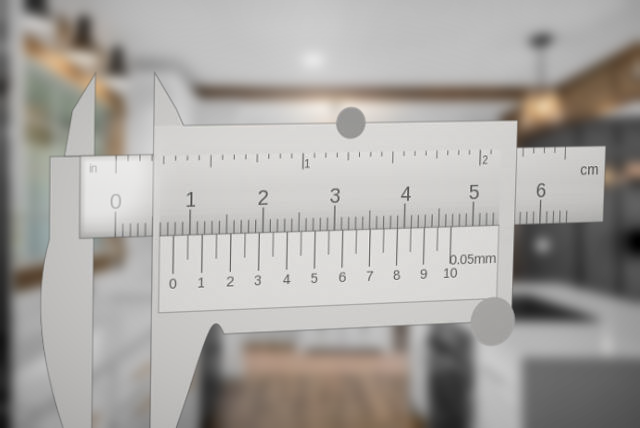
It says 7.8 mm
